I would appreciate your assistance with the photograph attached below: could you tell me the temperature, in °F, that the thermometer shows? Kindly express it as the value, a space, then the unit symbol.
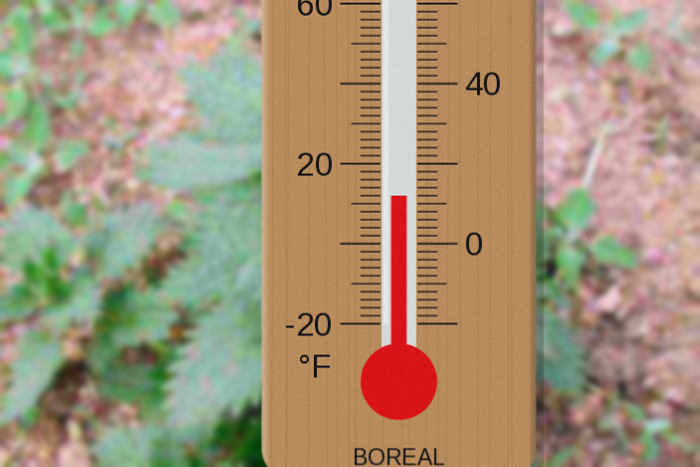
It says 12 °F
